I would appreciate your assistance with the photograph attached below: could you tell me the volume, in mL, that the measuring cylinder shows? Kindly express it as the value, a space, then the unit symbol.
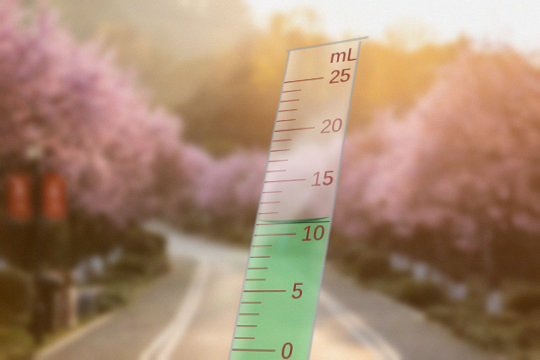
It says 11 mL
